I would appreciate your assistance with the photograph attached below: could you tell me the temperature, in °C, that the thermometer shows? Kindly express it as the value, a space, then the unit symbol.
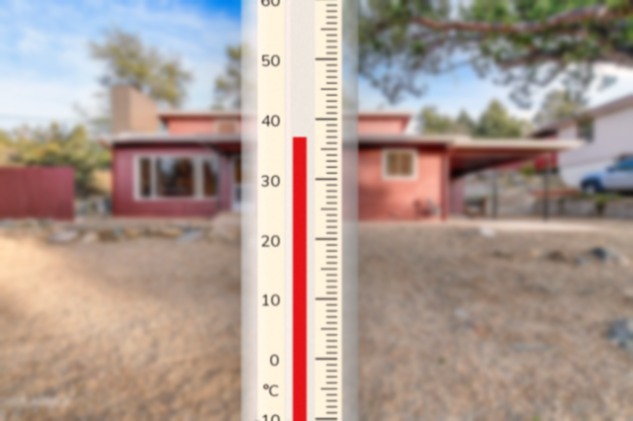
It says 37 °C
